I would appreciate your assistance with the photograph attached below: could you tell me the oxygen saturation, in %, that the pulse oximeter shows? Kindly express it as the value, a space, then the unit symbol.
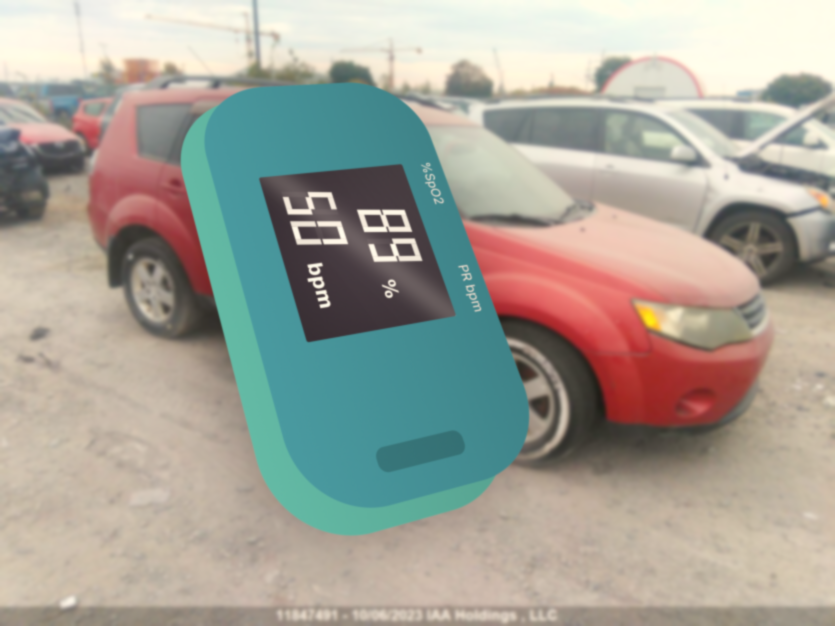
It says 89 %
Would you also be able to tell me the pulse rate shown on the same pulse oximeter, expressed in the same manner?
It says 50 bpm
